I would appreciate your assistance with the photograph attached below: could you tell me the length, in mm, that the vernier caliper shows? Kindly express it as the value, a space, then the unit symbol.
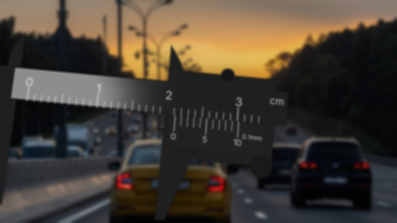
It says 21.2 mm
